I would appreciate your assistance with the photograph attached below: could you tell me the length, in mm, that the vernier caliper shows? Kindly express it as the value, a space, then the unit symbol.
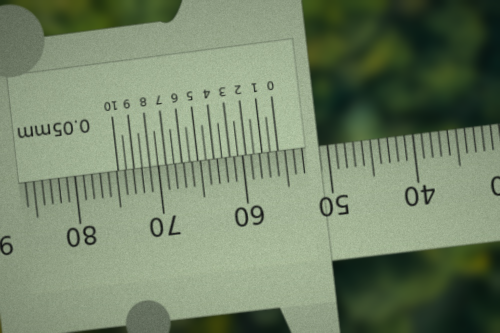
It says 55.8 mm
